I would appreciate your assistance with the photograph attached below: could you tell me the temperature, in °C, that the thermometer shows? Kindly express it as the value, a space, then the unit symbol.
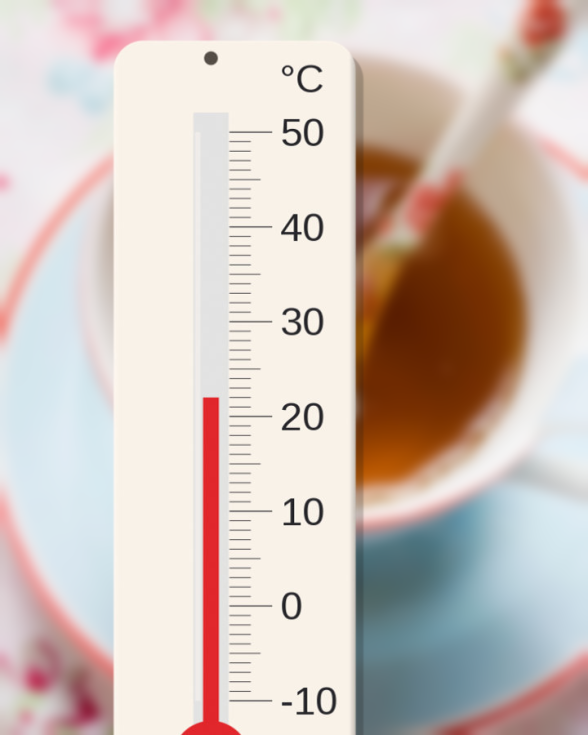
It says 22 °C
